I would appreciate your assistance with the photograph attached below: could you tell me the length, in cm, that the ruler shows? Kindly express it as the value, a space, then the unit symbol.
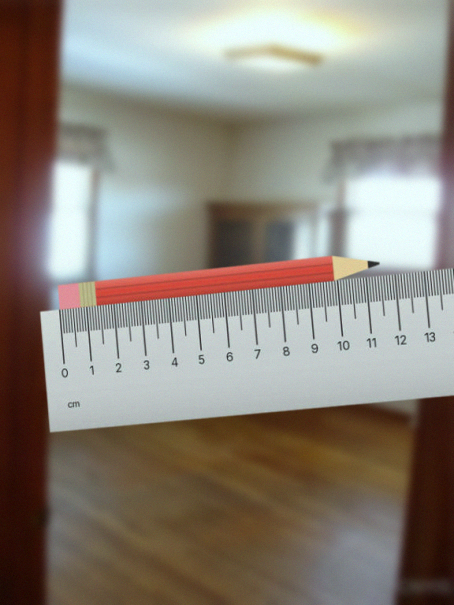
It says 11.5 cm
